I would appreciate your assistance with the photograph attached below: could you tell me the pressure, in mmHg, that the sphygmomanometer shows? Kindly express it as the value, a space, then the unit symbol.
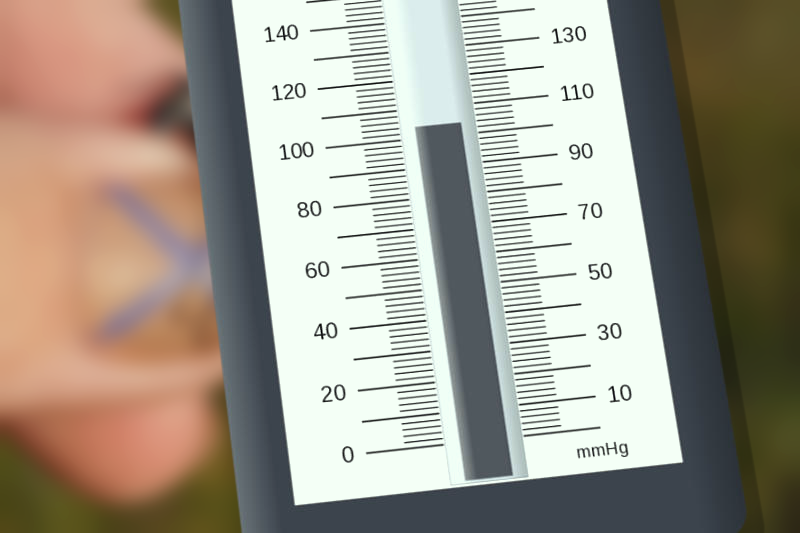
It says 104 mmHg
